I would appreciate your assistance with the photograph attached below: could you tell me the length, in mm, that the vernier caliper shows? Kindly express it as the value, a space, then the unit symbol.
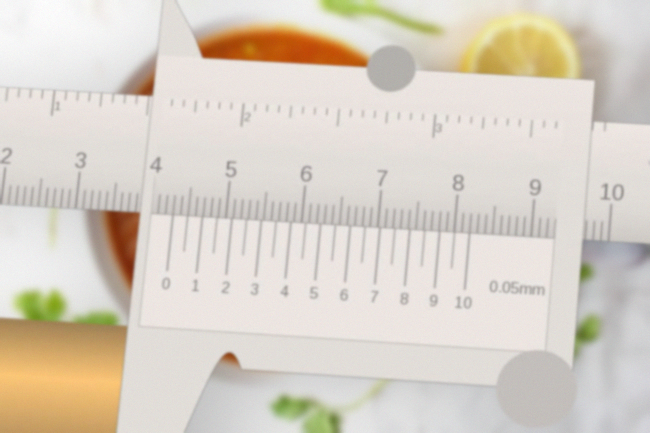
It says 43.0 mm
